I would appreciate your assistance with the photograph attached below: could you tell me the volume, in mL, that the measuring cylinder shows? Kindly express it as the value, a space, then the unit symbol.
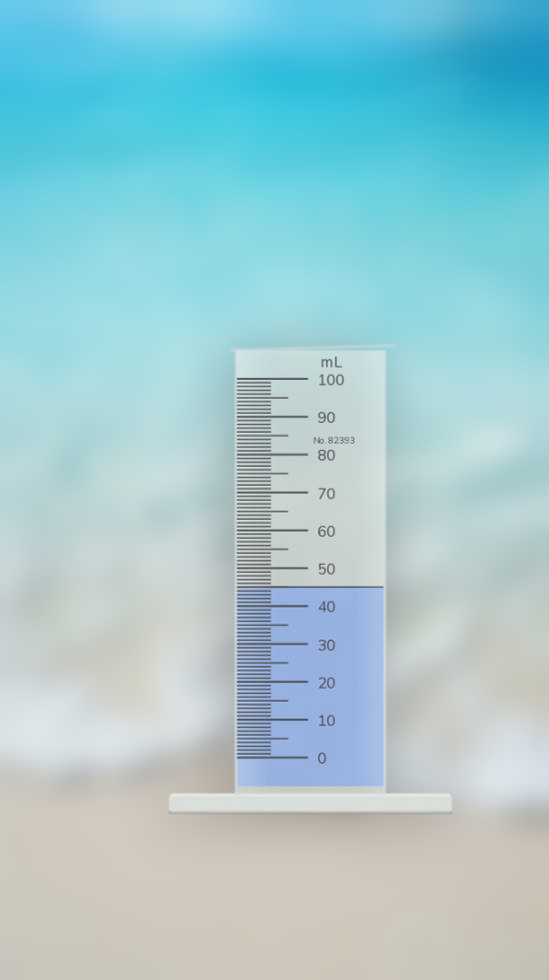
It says 45 mL
